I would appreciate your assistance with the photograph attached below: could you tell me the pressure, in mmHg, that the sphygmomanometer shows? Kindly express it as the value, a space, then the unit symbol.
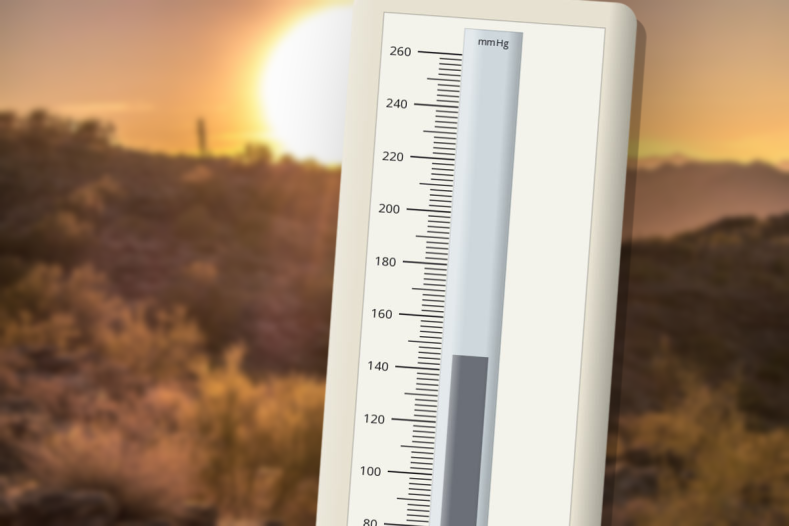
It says 146 mmHg
